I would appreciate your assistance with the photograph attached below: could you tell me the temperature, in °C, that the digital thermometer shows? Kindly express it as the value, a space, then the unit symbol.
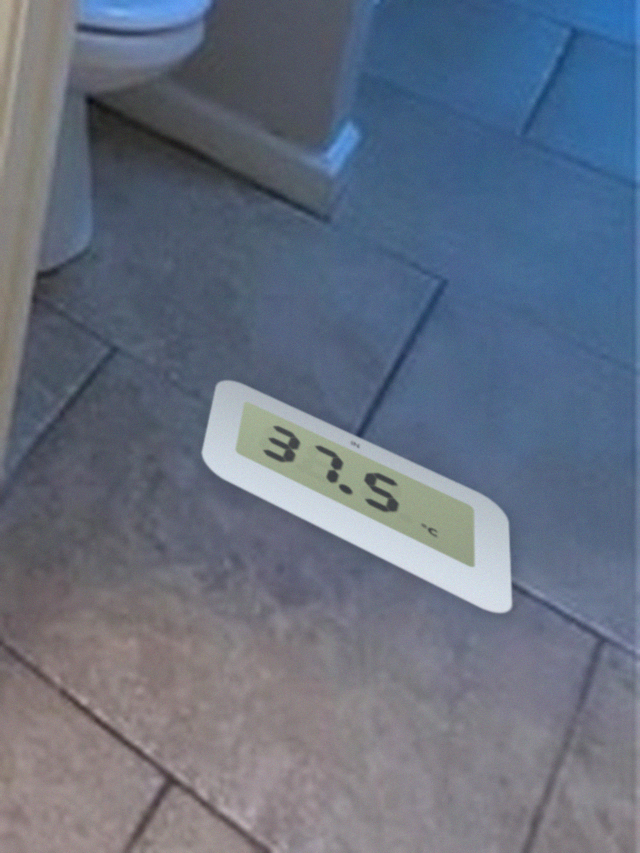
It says 37.5 °C
